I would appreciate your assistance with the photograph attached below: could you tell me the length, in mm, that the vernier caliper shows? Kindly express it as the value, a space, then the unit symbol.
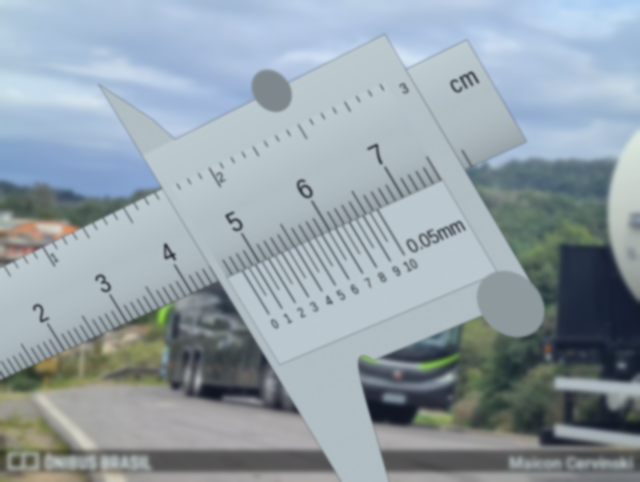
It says 47.5 mm
